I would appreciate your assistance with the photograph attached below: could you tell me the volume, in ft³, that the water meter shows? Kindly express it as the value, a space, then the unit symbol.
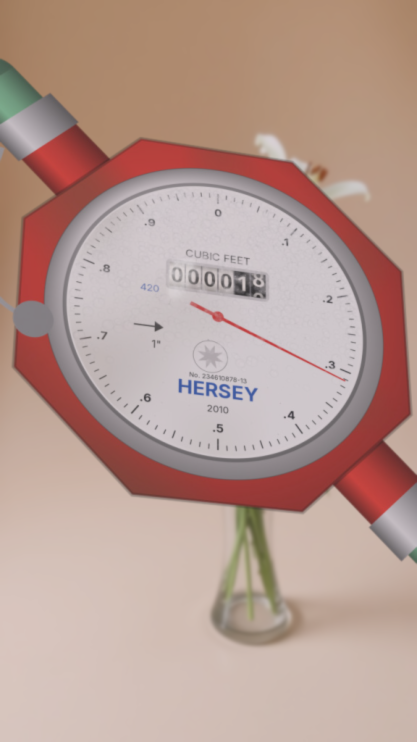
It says 18.31 ft³
